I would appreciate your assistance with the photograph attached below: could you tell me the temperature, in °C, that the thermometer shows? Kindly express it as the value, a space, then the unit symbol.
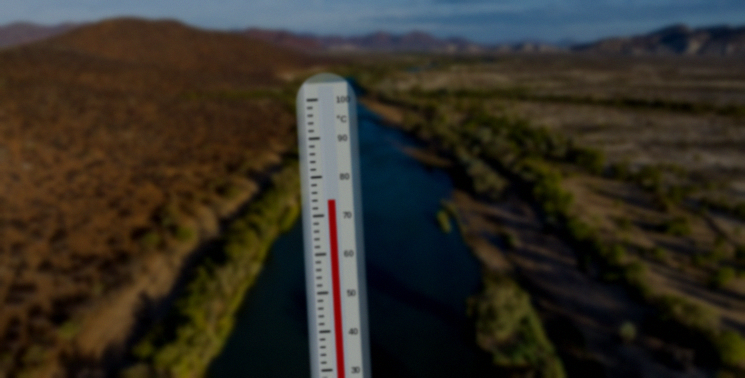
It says 74 °C
